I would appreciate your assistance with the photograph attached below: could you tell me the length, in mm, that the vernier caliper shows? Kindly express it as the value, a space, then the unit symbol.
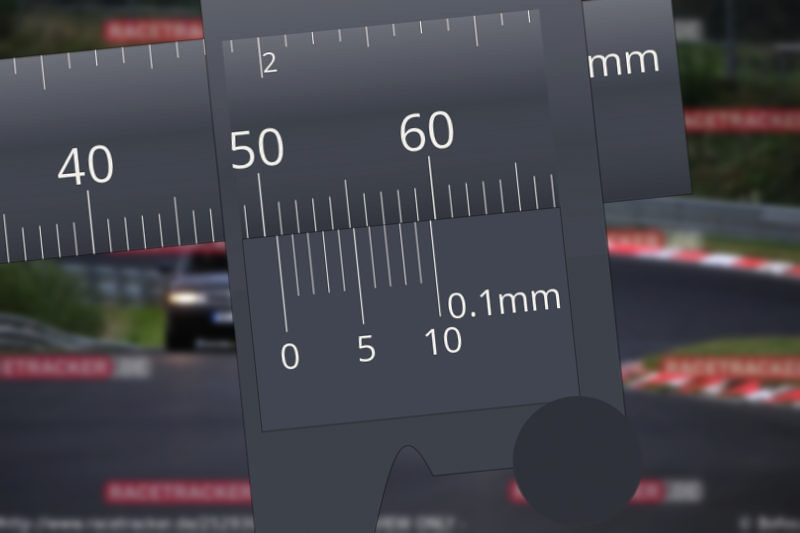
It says 50.7 mm
